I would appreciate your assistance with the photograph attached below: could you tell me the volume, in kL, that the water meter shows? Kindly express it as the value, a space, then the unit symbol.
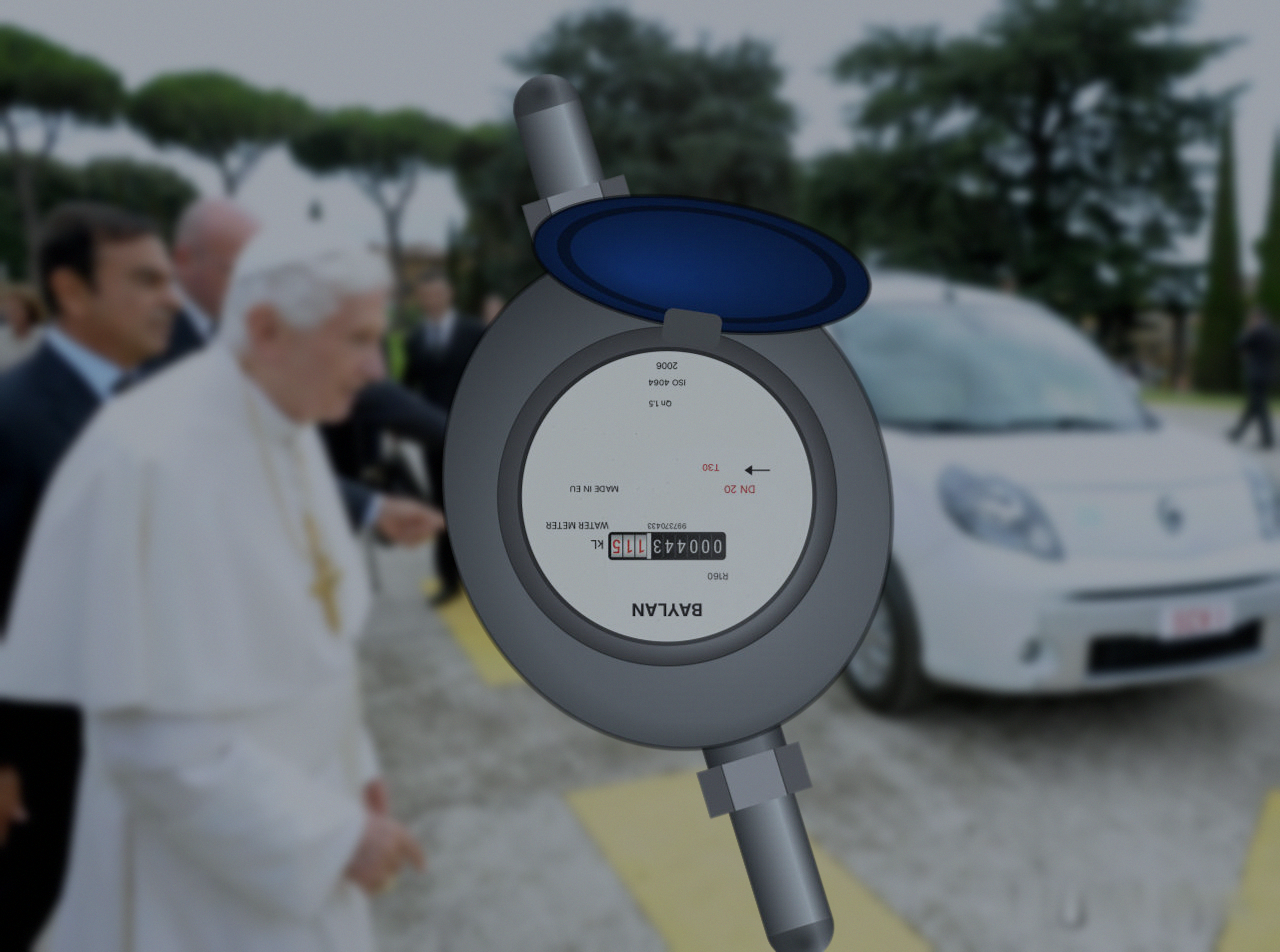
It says 443.115 kL
